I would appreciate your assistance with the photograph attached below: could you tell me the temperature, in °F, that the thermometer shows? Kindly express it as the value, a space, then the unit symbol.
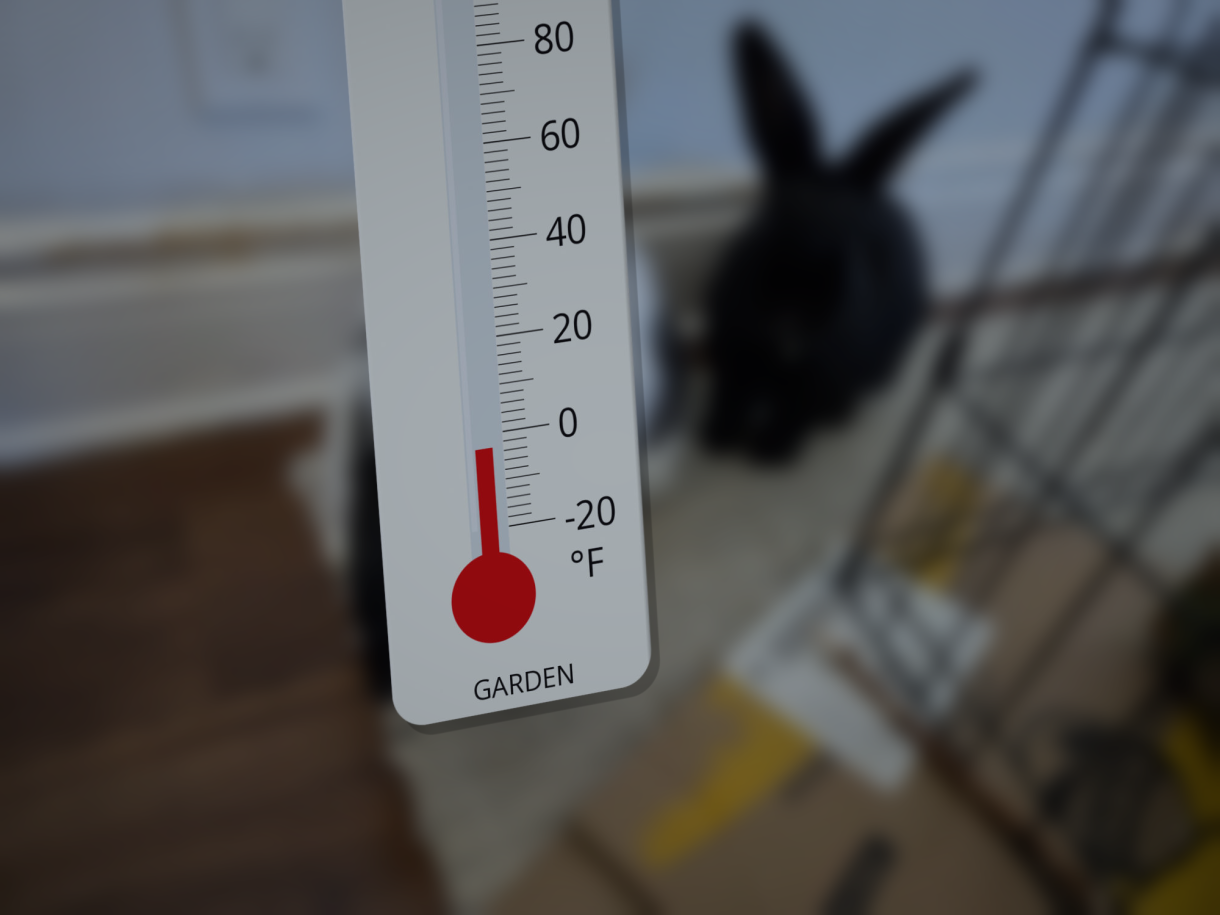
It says -3 °F
